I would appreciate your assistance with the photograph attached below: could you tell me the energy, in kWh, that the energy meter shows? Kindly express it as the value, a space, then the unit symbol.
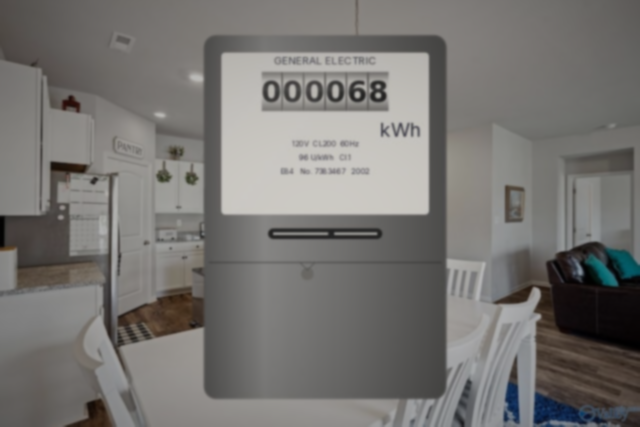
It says 68 kWh
